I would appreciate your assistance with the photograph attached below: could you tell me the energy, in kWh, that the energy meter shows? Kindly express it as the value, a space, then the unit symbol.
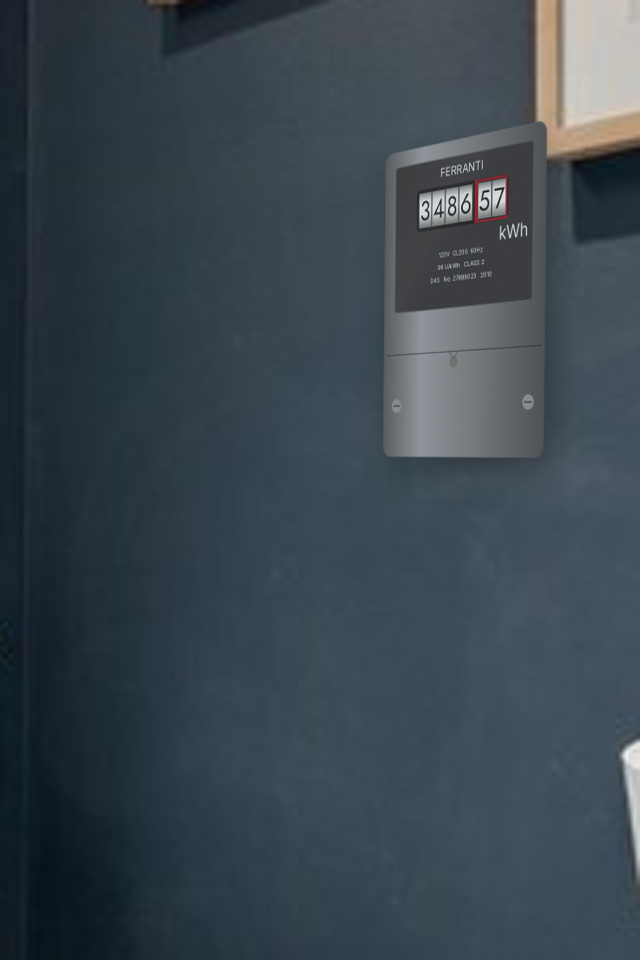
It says 3486.57 kWh
